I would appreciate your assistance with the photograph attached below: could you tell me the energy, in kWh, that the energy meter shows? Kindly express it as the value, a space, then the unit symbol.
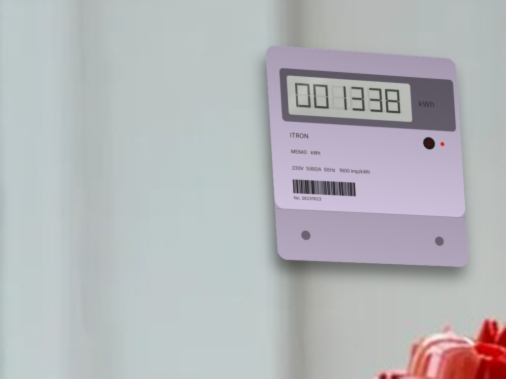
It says 1338 kWh
